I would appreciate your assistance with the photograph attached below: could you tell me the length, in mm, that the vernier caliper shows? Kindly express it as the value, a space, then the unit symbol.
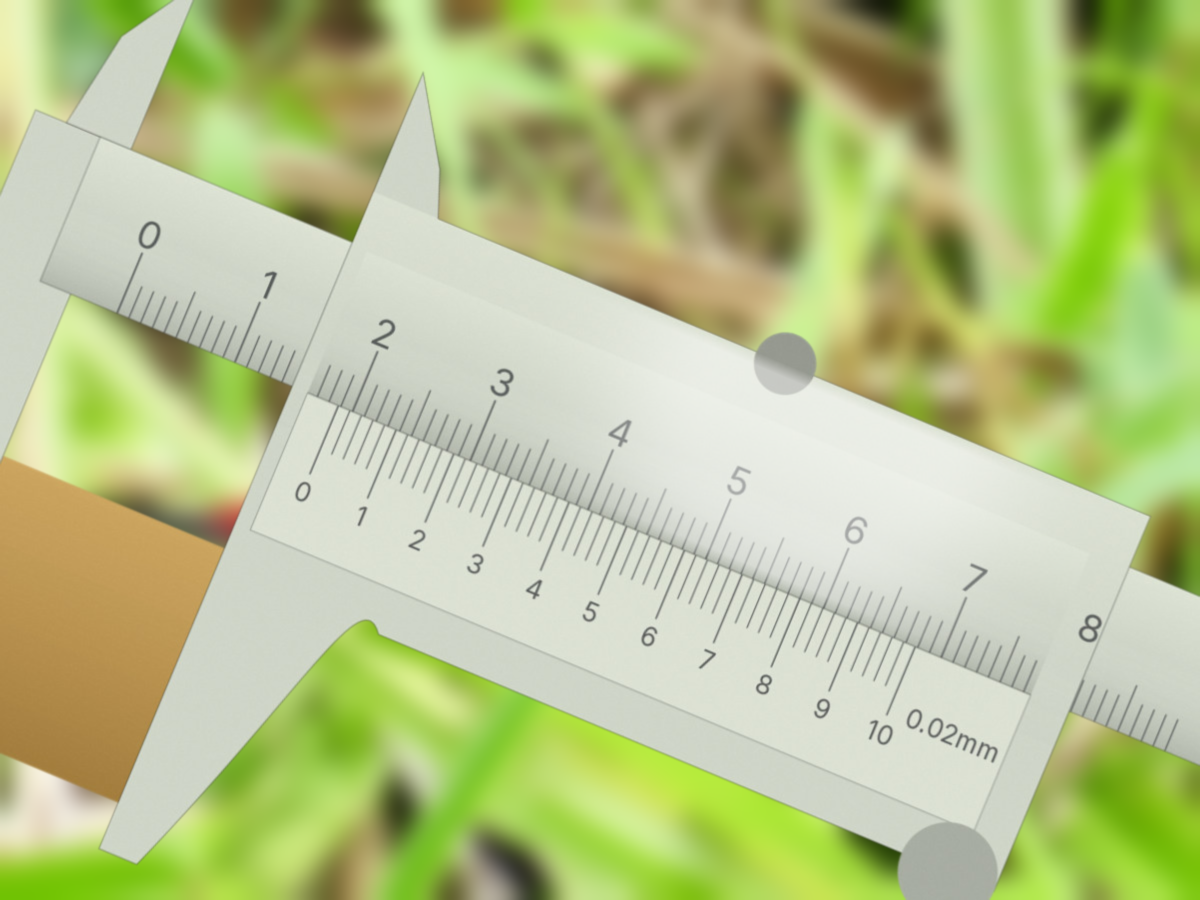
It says 18.8 mm
